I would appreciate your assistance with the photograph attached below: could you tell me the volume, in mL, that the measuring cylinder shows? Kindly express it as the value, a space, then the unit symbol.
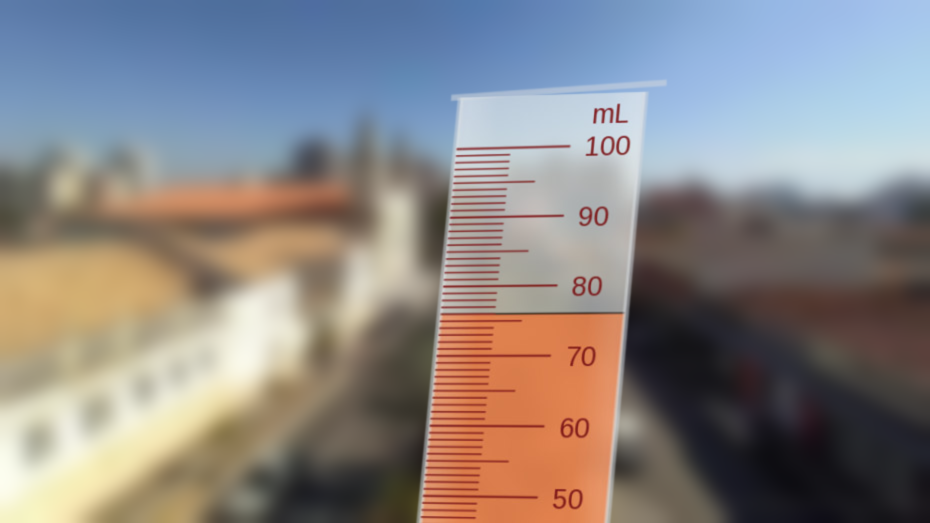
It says 76 mL
